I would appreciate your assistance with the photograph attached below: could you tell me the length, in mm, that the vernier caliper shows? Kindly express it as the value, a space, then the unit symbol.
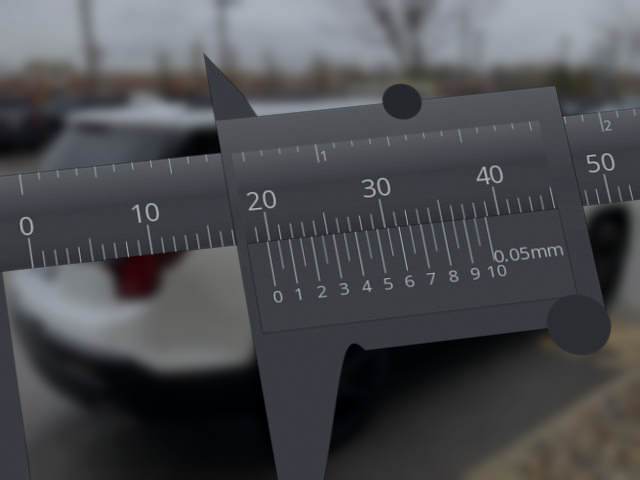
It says 19.8 mm
